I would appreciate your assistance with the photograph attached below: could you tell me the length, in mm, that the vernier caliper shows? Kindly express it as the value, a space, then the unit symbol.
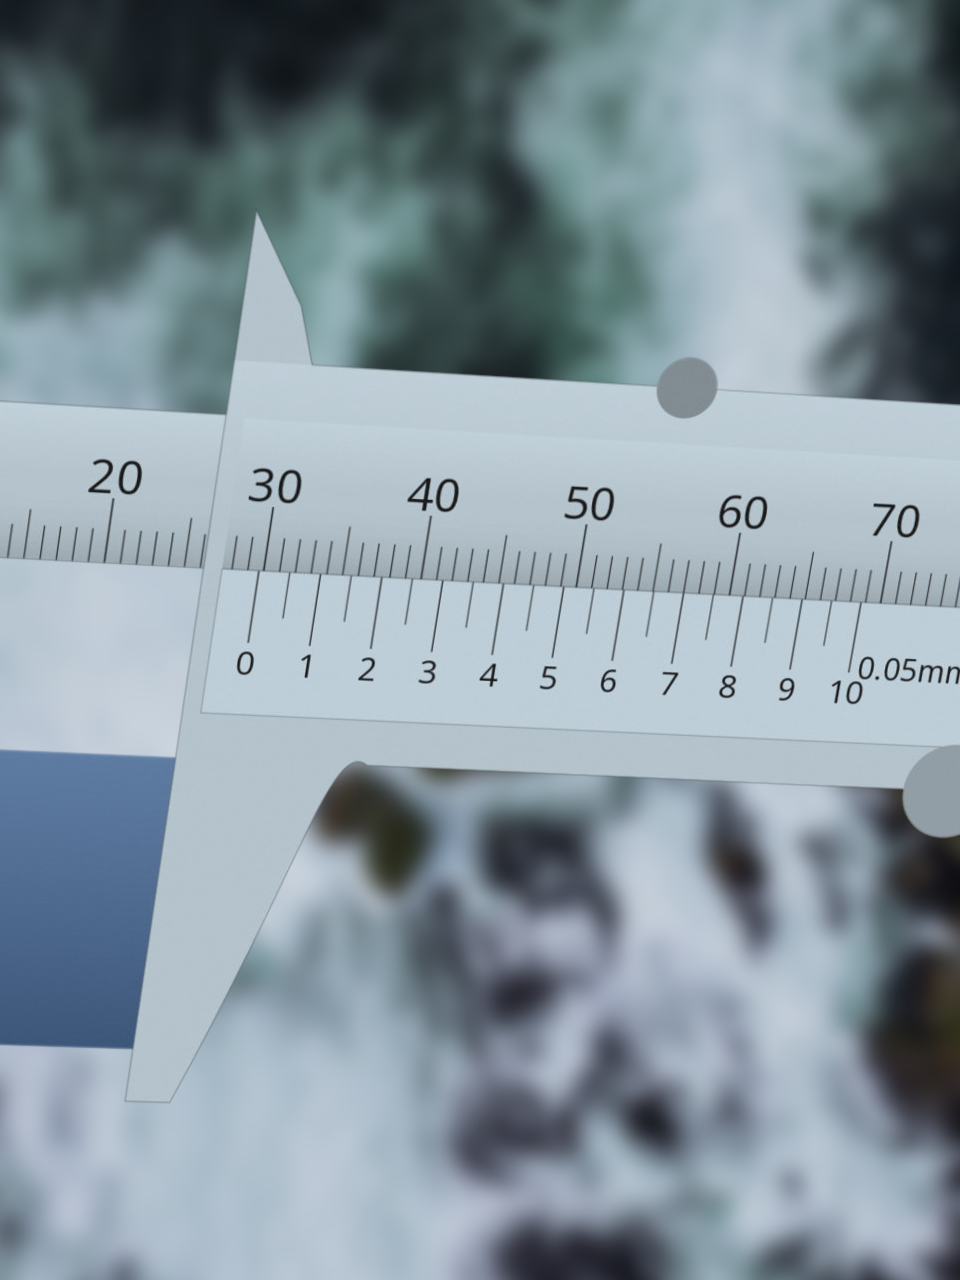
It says 29.7 mm
